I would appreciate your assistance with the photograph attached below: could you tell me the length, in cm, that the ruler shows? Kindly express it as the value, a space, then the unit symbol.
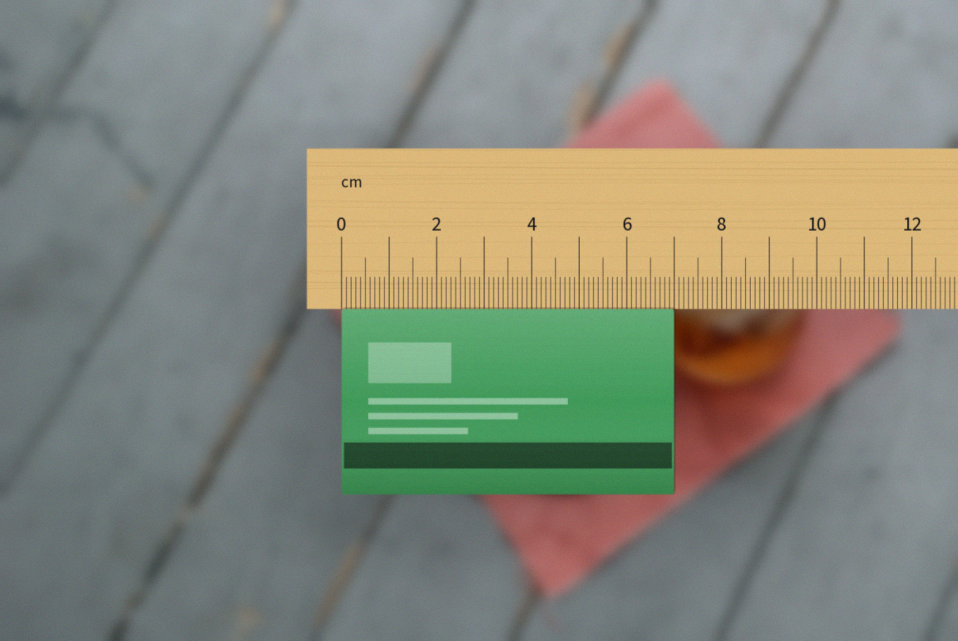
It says 7 cm
